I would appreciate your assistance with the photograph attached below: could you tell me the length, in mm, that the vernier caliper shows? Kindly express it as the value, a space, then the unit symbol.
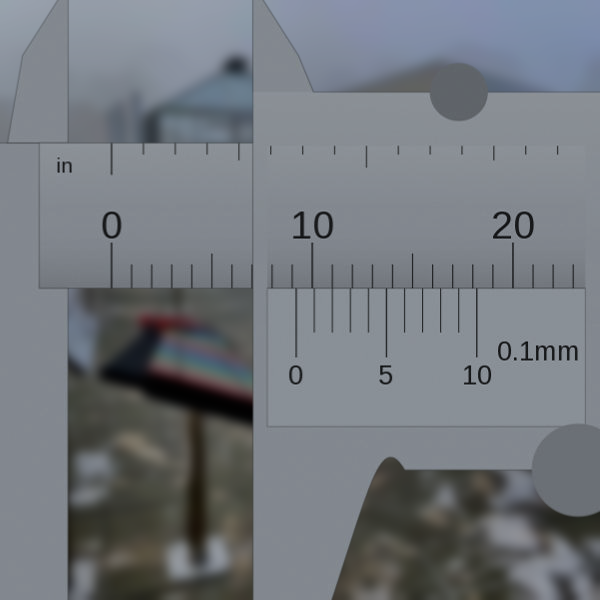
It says 9.2 mm
